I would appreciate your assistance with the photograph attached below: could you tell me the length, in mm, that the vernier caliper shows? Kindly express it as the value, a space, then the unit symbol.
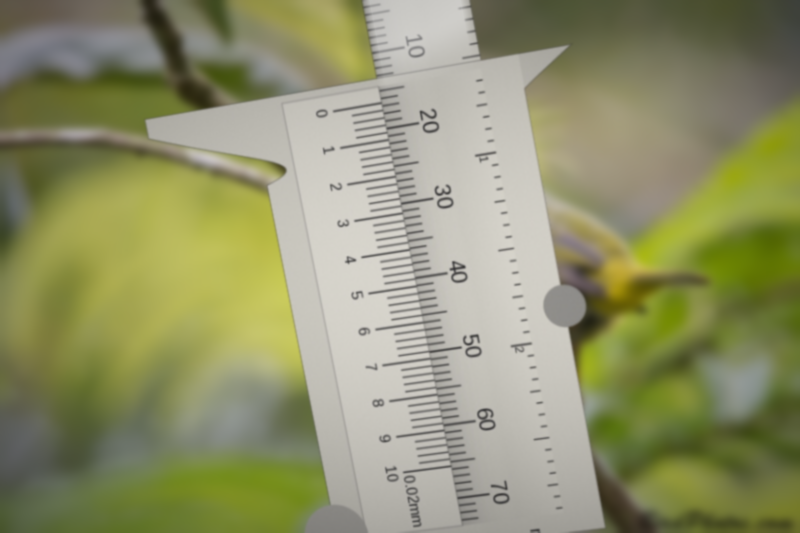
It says 16.6 mm
